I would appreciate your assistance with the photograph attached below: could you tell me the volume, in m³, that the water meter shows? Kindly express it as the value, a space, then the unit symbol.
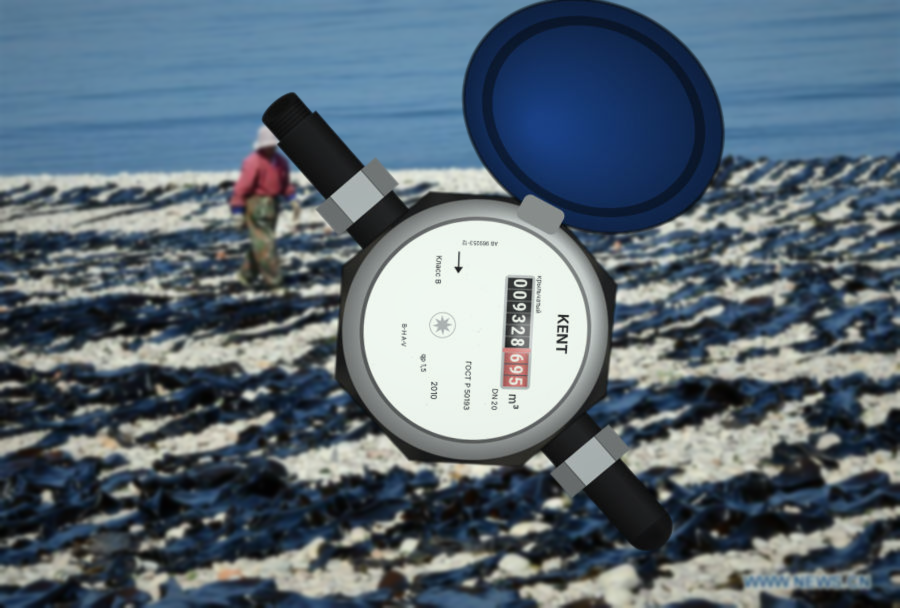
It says 9328.695 m³
